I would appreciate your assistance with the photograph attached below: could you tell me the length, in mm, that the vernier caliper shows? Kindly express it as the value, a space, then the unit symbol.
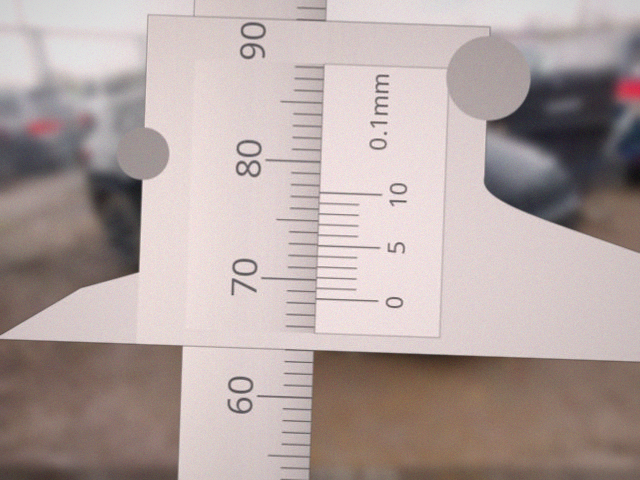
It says 68.4 mm
